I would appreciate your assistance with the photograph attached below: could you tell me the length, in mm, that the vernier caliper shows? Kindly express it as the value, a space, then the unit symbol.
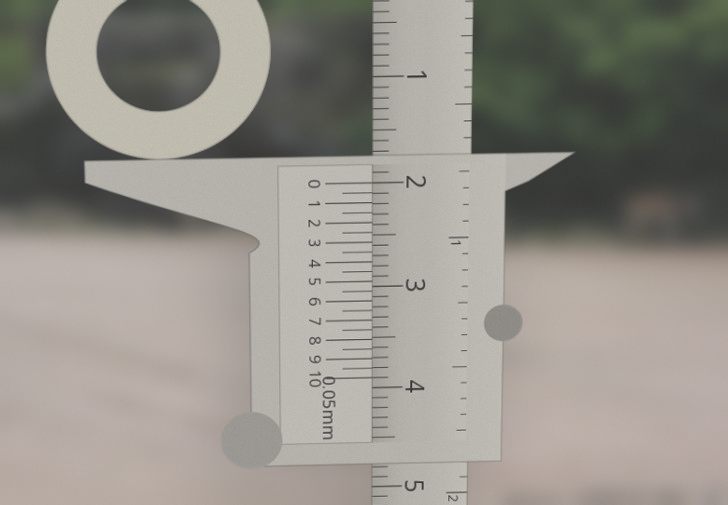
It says 20.0 mm
